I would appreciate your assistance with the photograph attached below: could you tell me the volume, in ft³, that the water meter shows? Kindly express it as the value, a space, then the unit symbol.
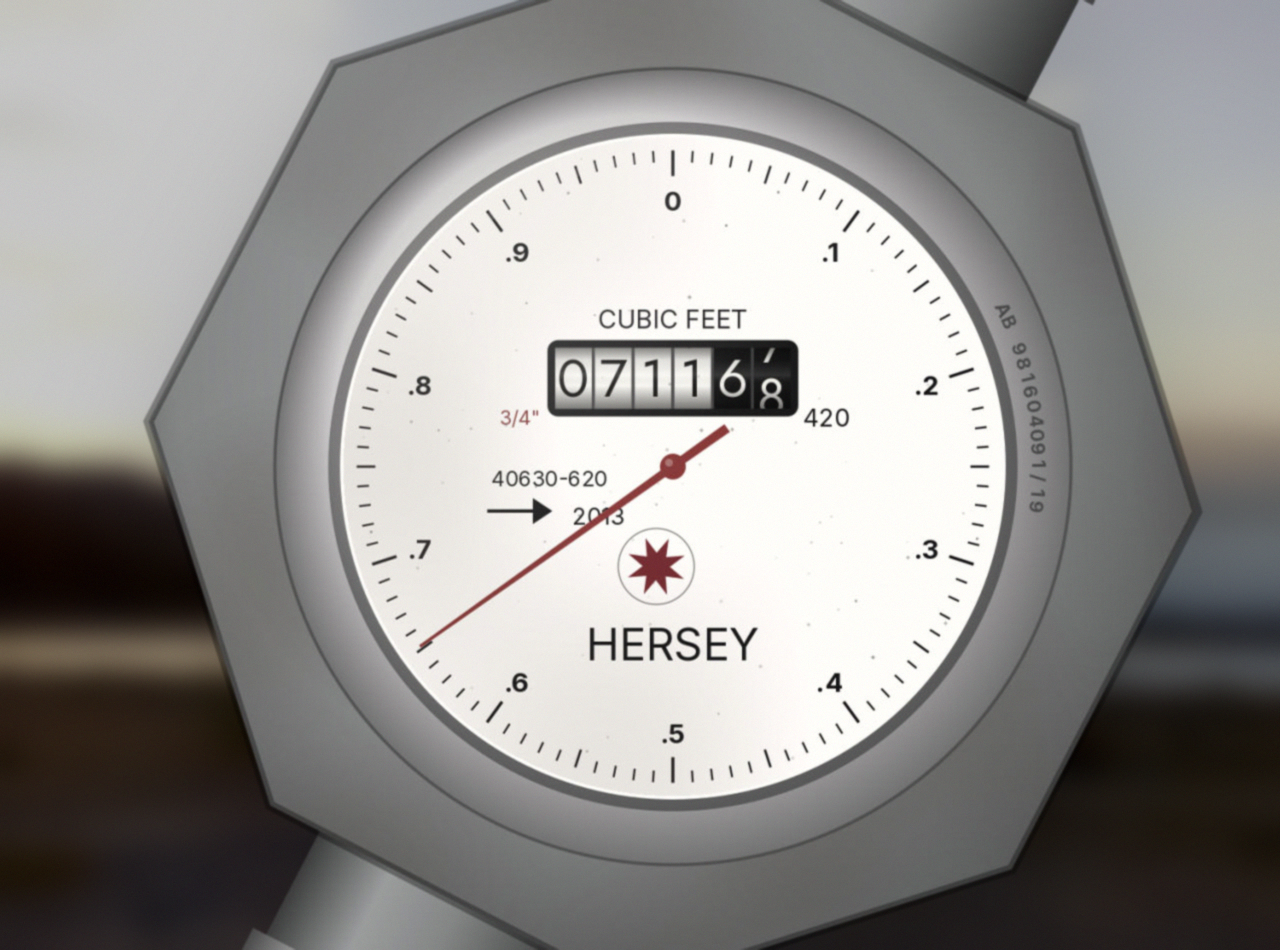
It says 71167.65 ft³
